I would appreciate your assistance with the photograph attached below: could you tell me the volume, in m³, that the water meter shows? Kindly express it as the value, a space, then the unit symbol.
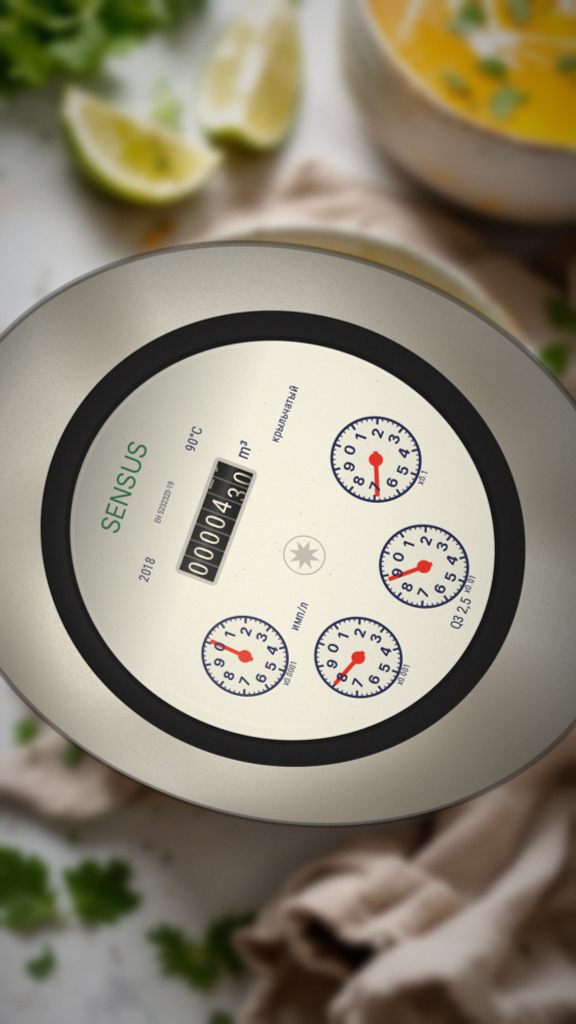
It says 429.6880 m³
